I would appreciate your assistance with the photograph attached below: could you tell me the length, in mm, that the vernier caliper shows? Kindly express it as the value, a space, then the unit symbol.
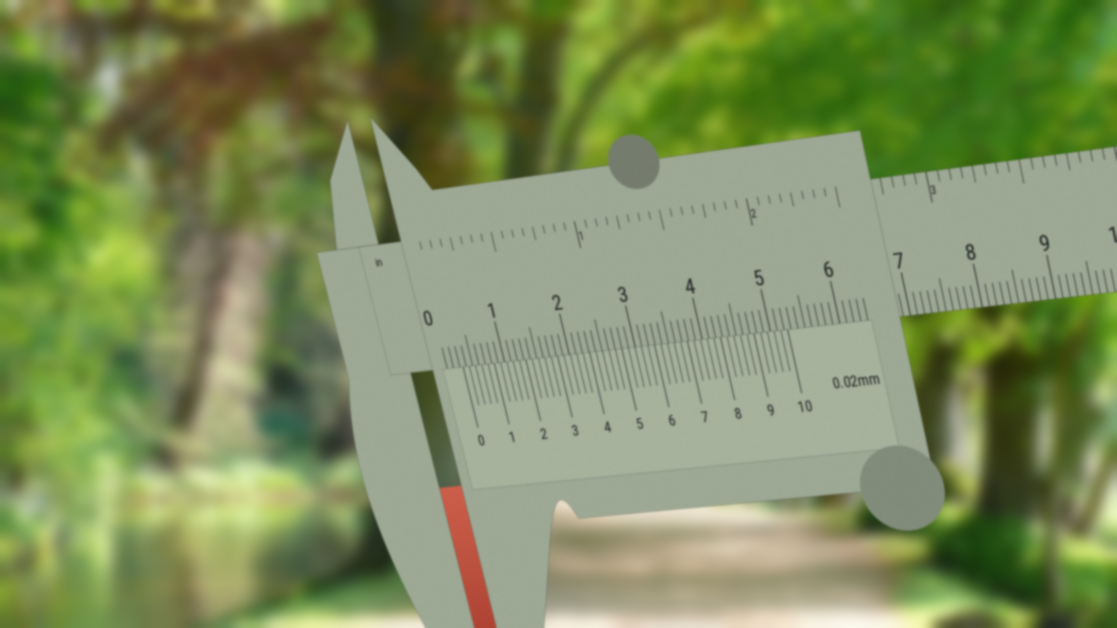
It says 3.5 mm
